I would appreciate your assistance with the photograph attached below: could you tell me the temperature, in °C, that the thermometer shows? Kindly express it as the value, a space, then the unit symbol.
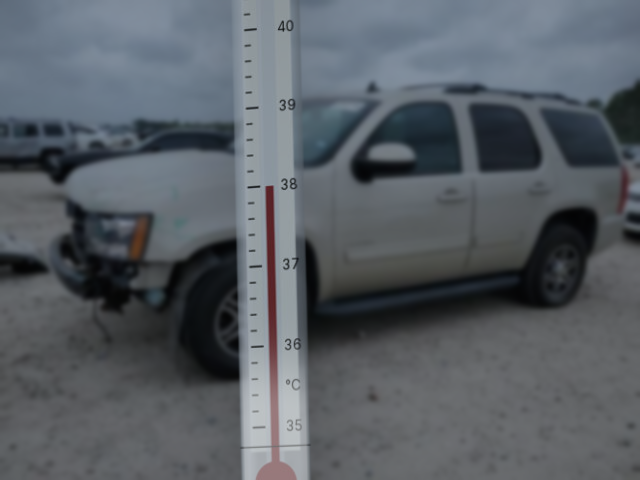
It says 38 °C
